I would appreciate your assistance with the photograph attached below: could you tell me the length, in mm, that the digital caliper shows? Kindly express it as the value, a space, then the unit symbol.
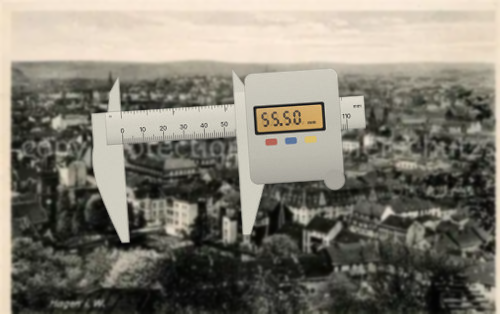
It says 55.50 mm
